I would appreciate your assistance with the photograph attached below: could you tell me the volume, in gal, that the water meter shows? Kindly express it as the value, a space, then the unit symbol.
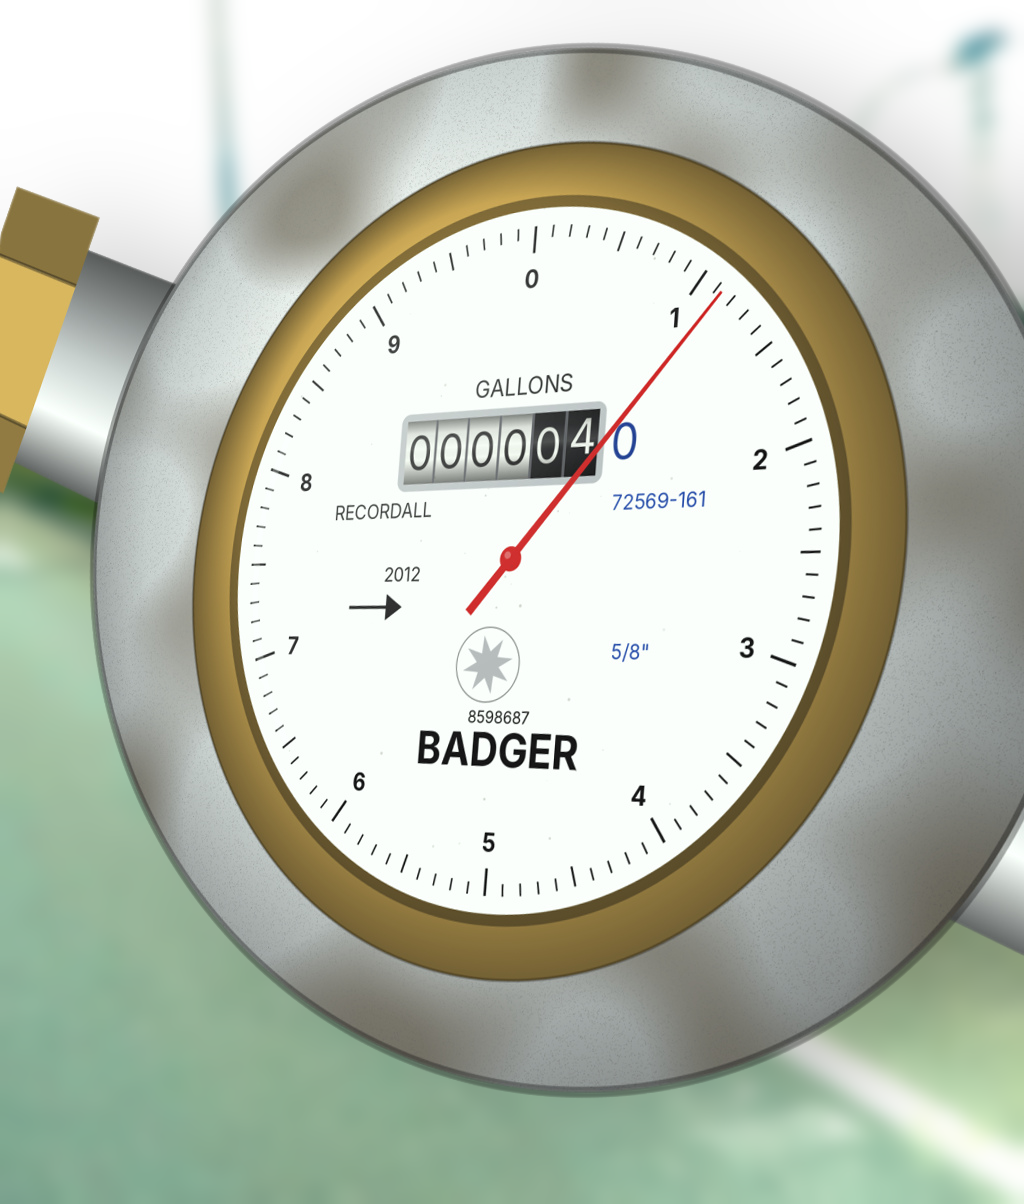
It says 41.1 gal
